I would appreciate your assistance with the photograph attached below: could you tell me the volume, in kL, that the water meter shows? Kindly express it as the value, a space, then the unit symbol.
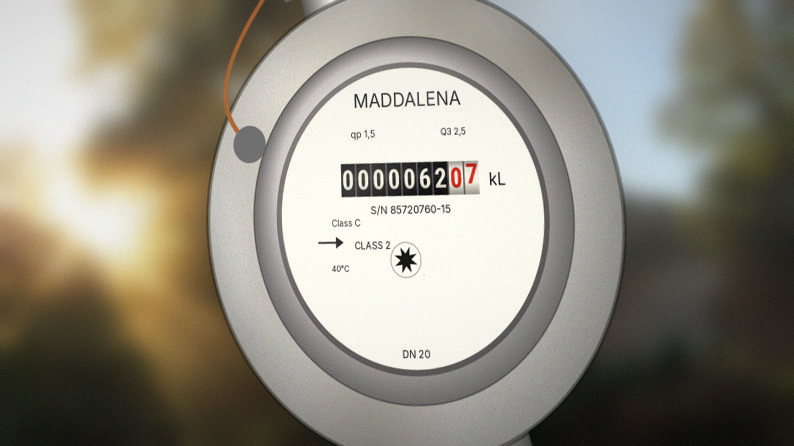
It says 62.07 kL
